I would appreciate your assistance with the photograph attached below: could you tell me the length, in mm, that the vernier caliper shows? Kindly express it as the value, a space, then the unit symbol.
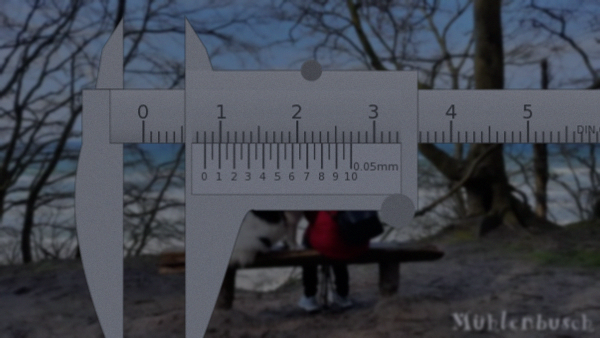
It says 8.0 mm
